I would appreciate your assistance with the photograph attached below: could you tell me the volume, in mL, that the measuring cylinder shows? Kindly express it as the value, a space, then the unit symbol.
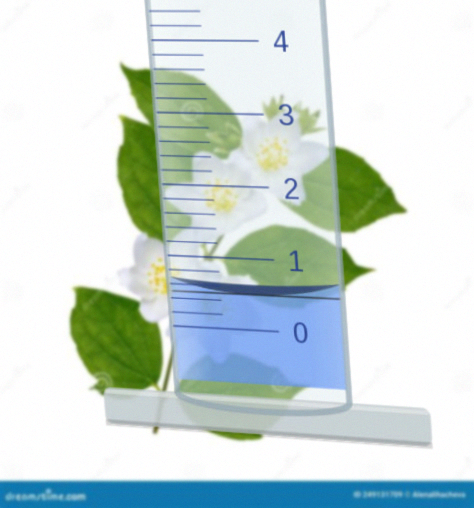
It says 0.5 mL
